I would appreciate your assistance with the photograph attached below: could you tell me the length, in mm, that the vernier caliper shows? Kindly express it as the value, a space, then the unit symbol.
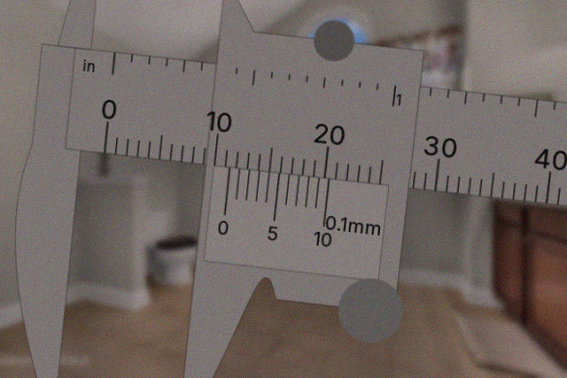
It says 11.4 mm
